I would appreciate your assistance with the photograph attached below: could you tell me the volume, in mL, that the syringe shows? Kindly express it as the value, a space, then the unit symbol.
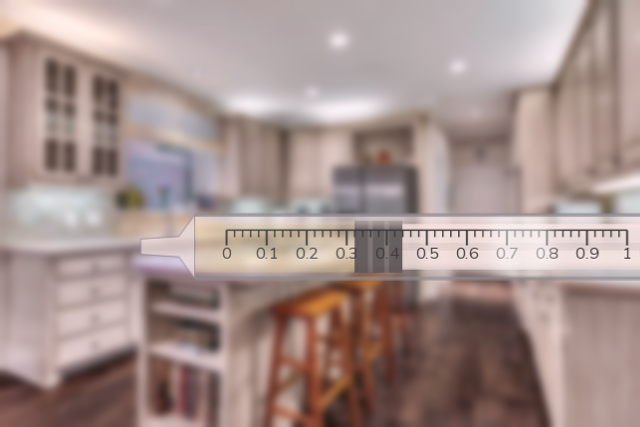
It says 0.32 mL
